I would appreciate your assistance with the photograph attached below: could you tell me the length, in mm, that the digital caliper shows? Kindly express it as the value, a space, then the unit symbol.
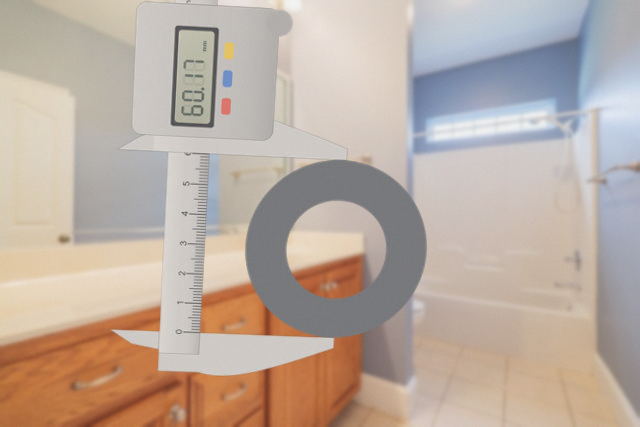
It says 60.17 mm
